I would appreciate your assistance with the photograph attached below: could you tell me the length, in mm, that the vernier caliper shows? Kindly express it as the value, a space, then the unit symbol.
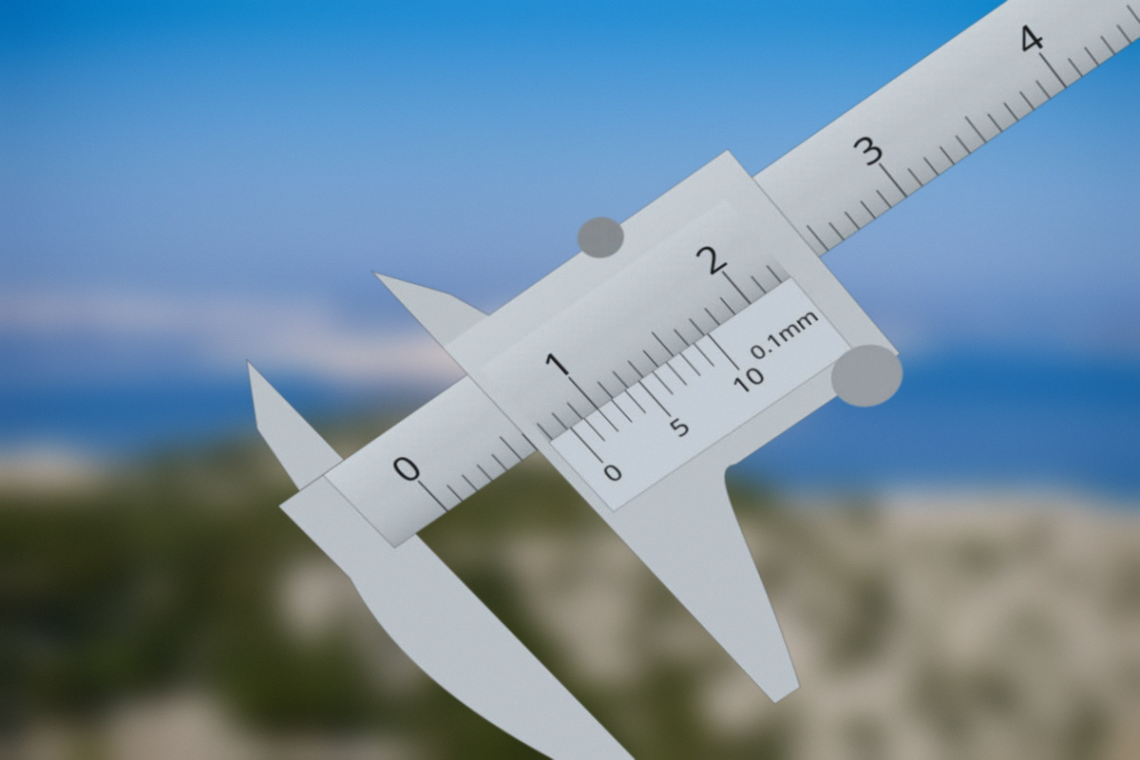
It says 8.2 mm
